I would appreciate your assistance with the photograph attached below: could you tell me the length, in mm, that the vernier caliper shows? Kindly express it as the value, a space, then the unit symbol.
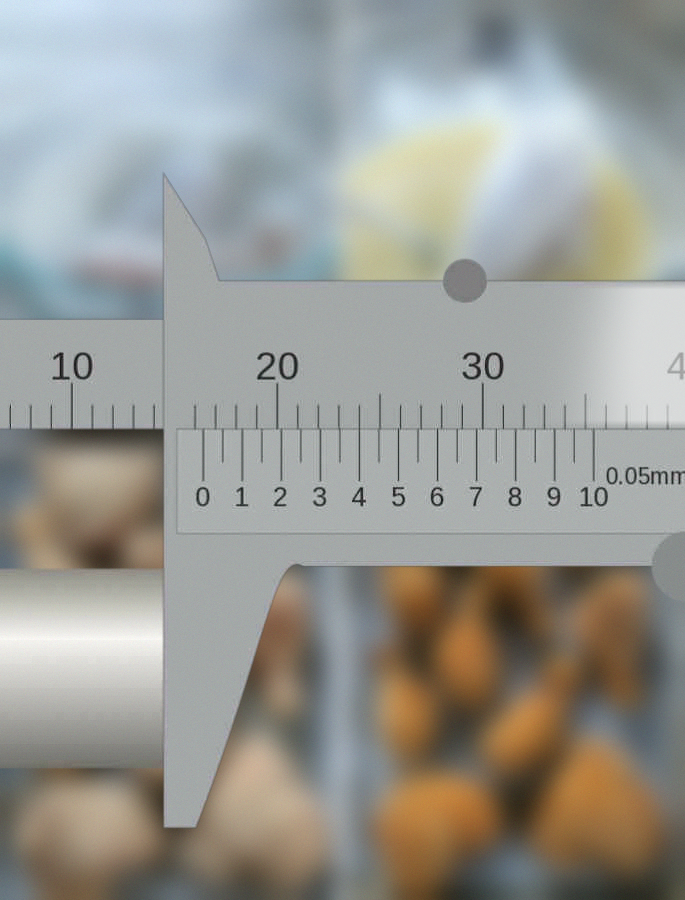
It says 16.4 mm
